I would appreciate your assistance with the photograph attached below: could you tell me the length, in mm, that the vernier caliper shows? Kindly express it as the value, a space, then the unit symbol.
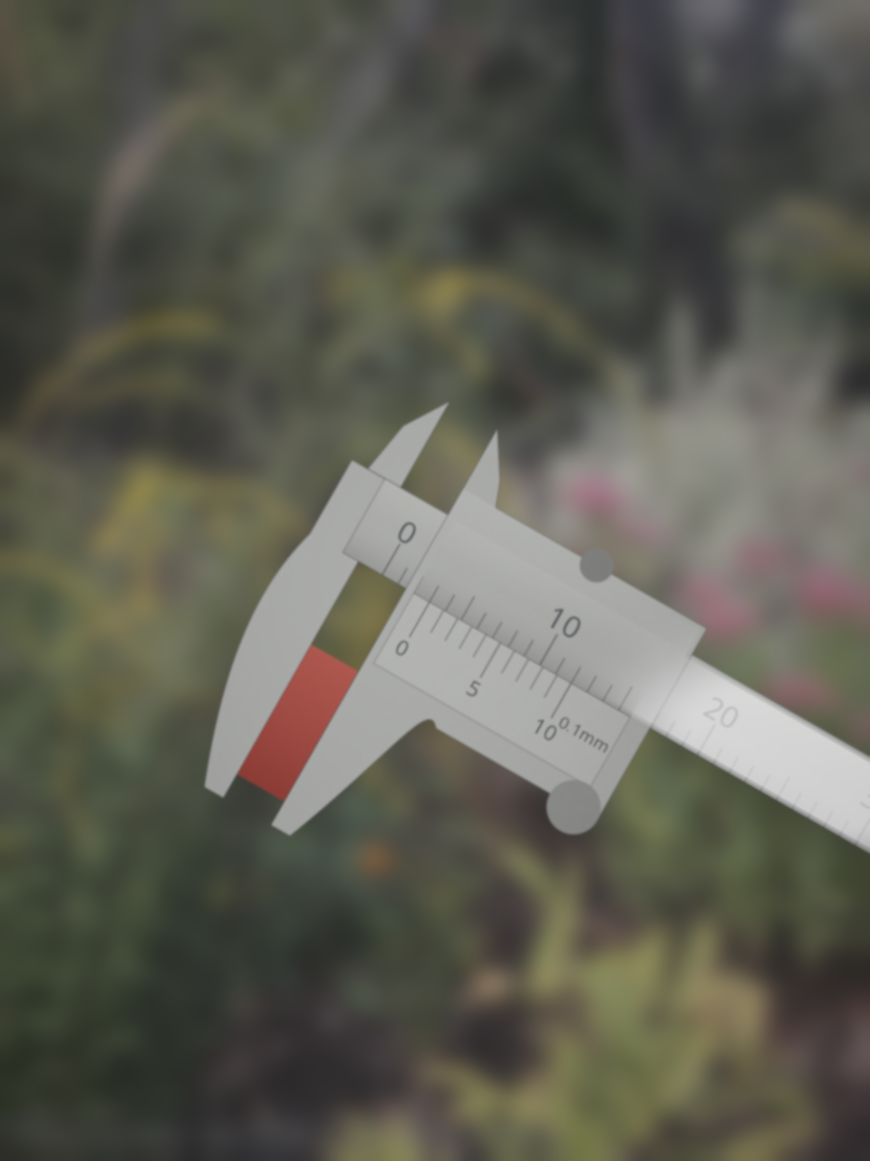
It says 3.0 mm
